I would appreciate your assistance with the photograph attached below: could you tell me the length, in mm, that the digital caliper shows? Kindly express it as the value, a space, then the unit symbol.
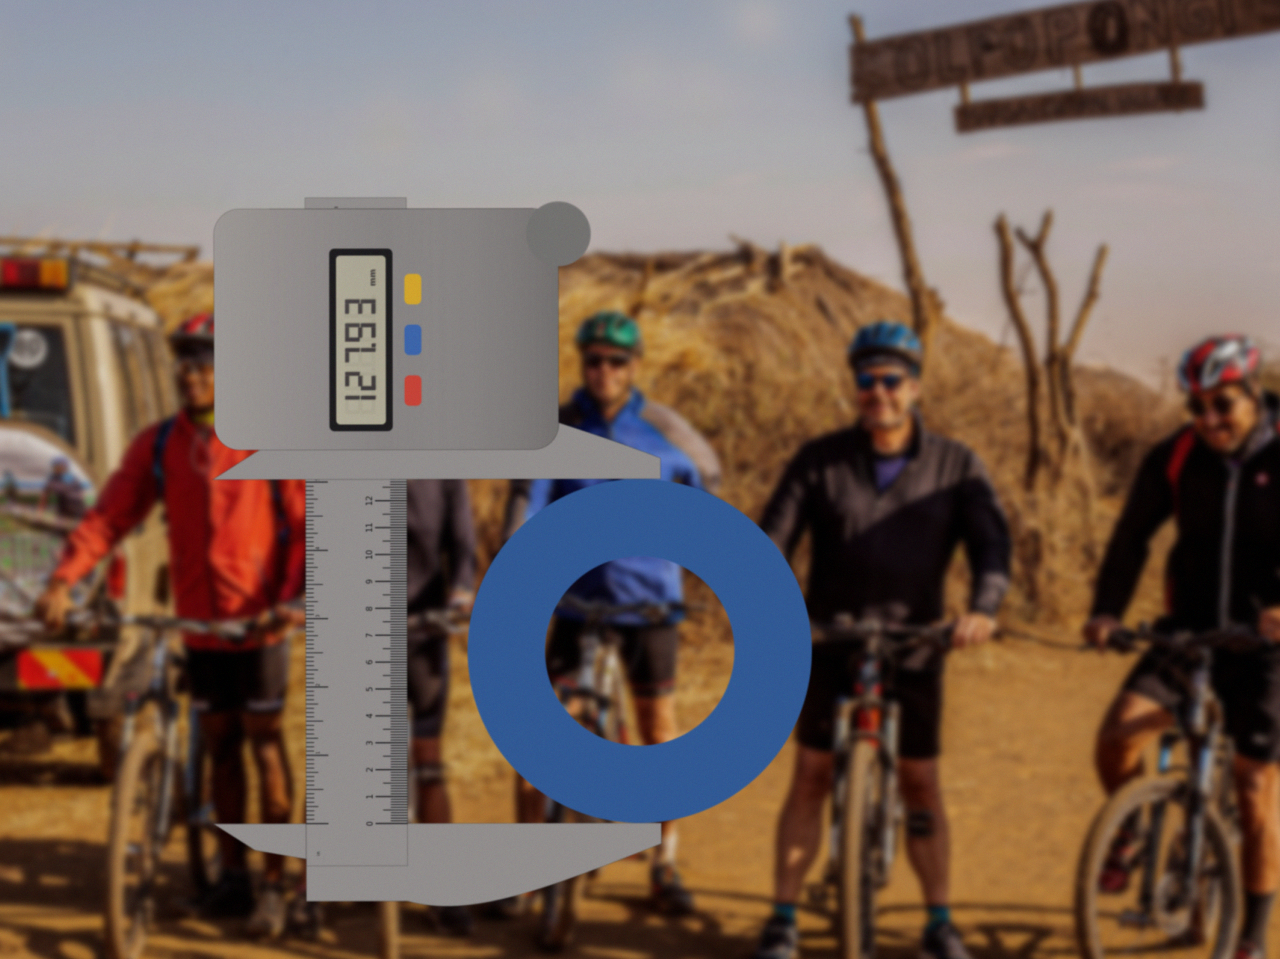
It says 127.93 mm
